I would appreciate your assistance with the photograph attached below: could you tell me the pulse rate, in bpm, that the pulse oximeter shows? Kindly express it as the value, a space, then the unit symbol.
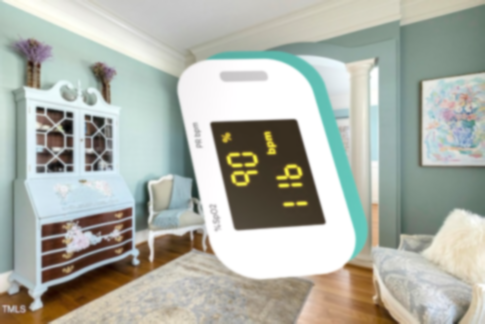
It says 116 bpm
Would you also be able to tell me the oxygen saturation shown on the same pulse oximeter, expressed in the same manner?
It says 90 %
